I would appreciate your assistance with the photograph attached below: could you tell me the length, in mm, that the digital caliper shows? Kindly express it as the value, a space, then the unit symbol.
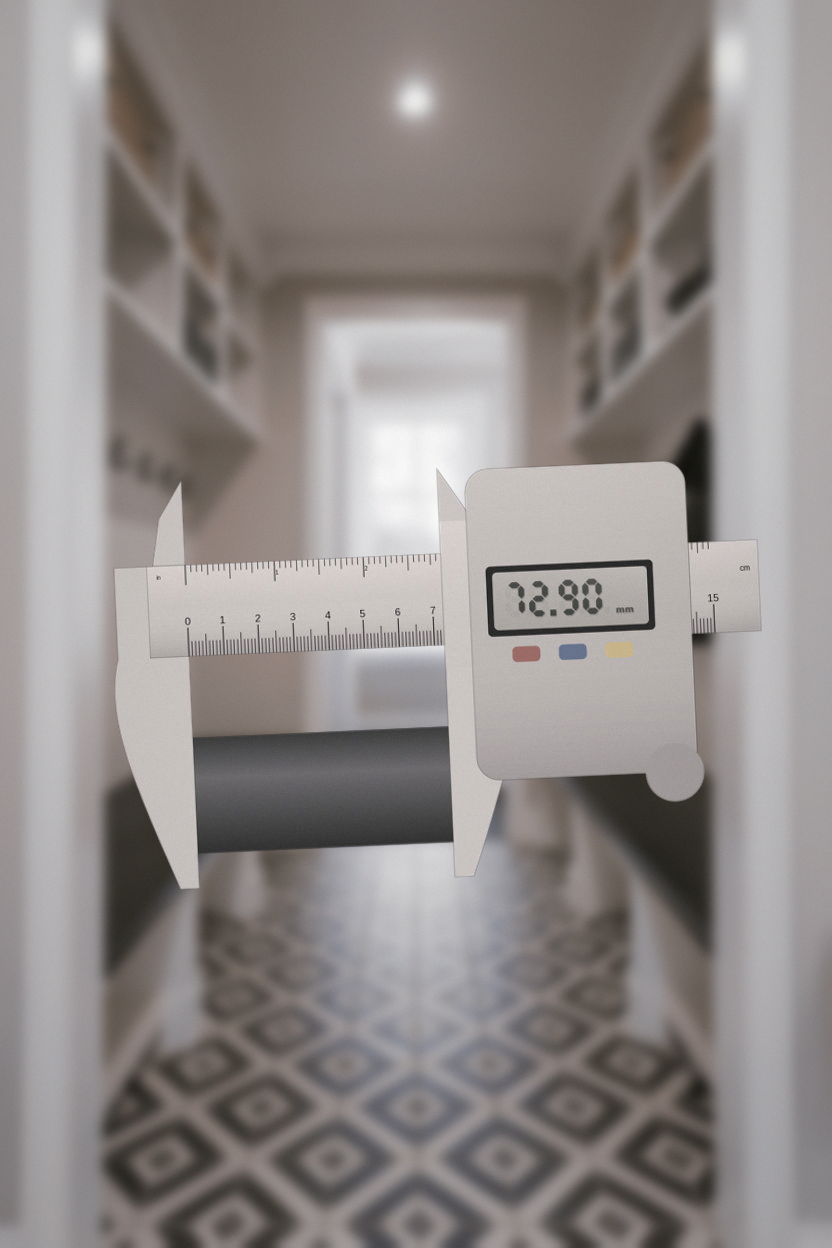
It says 72.90 mm
